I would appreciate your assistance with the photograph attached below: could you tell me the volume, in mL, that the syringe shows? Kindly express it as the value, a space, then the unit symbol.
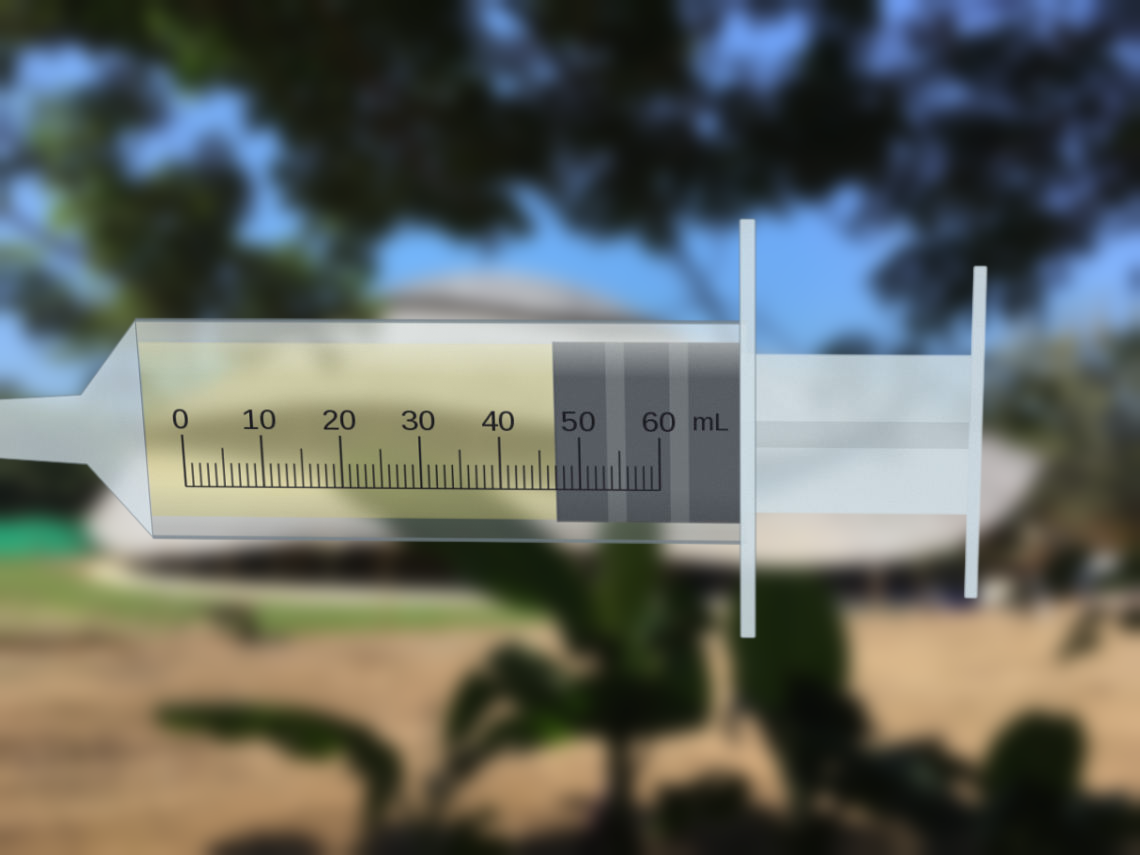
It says 47 mL
